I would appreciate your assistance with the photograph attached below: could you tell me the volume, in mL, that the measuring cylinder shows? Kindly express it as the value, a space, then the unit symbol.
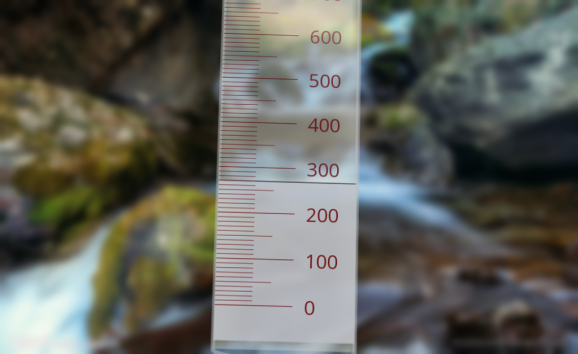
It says 270 mL
